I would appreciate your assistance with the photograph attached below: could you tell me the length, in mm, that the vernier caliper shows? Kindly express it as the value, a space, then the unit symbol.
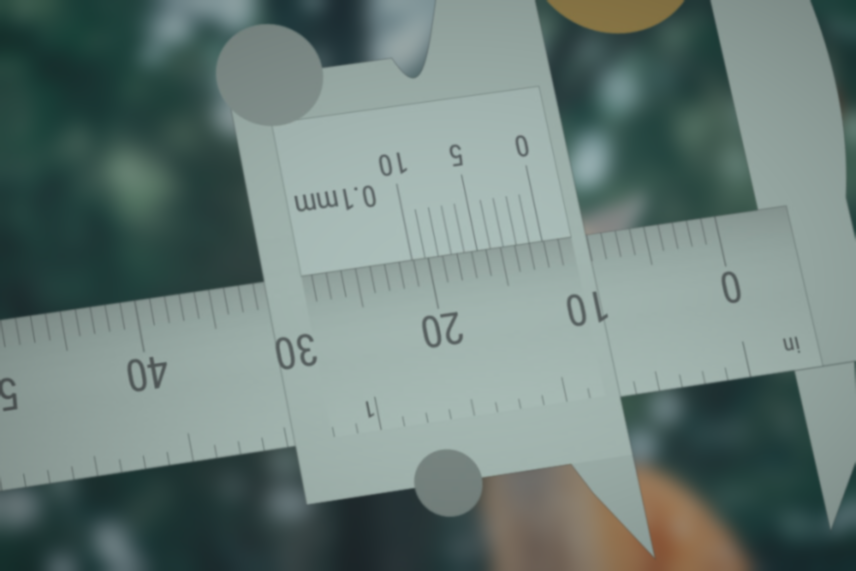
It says 12.1 mm
